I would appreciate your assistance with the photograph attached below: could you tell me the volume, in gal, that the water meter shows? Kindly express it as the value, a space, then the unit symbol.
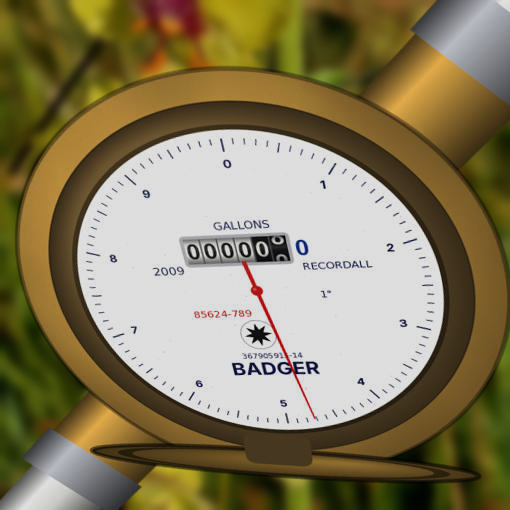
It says 84.7 gal
